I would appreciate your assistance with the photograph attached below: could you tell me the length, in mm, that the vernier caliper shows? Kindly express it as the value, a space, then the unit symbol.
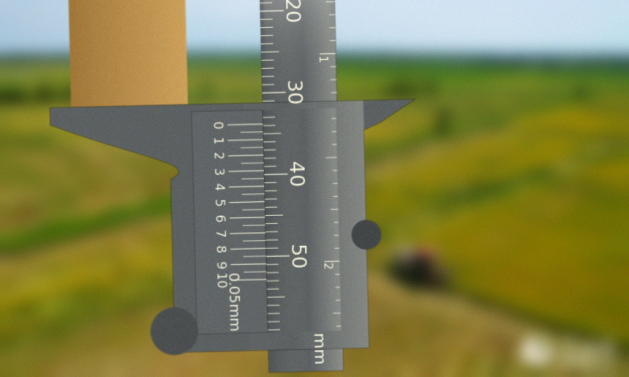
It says 33.8 mm
